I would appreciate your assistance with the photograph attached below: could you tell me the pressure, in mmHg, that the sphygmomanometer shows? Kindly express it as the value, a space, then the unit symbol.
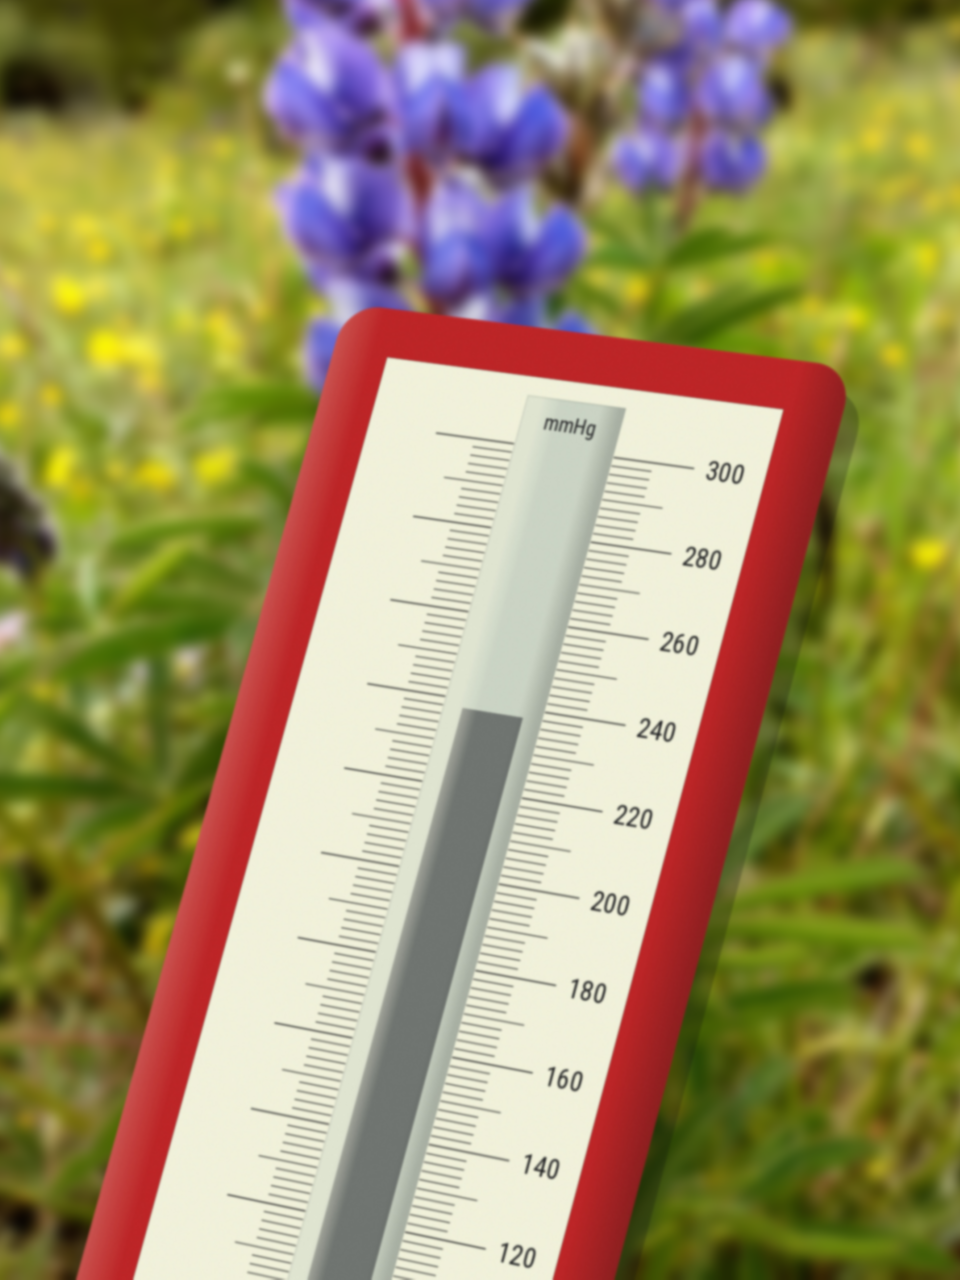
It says 238 mmHg
